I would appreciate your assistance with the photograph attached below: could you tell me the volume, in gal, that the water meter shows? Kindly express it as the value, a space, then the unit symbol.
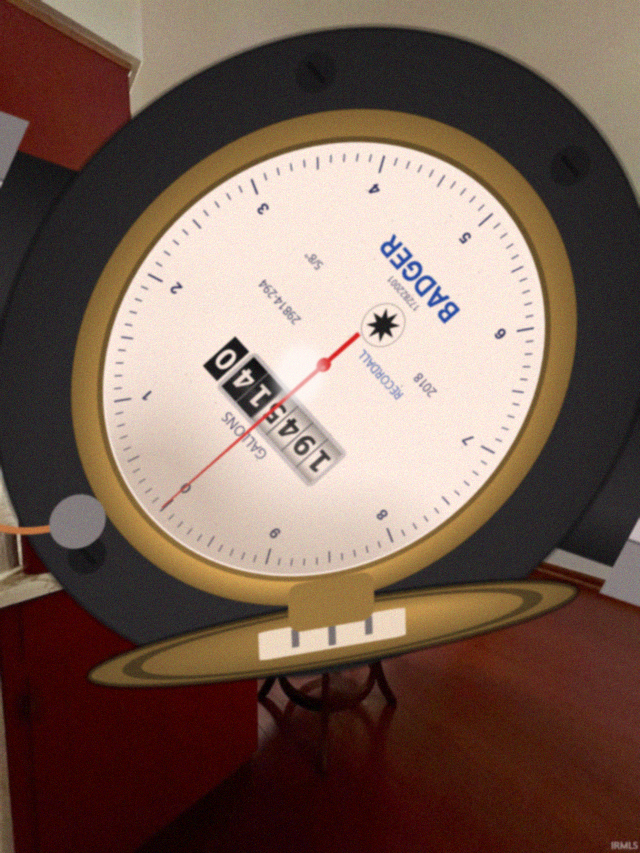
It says 1945140.0 gal
